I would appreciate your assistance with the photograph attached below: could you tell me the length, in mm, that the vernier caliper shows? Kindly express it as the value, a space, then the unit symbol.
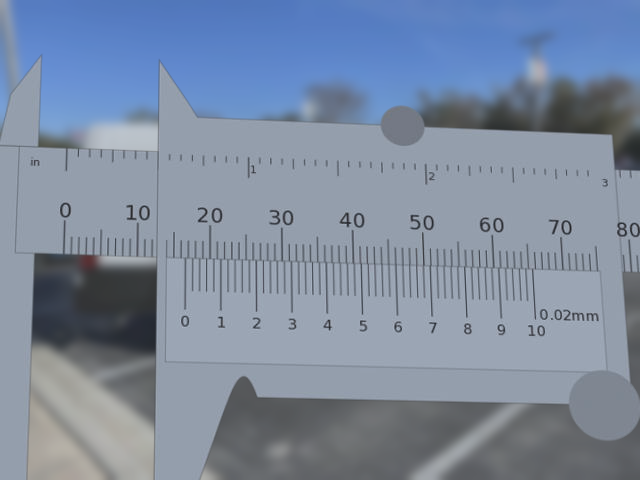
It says 16.6 mm
